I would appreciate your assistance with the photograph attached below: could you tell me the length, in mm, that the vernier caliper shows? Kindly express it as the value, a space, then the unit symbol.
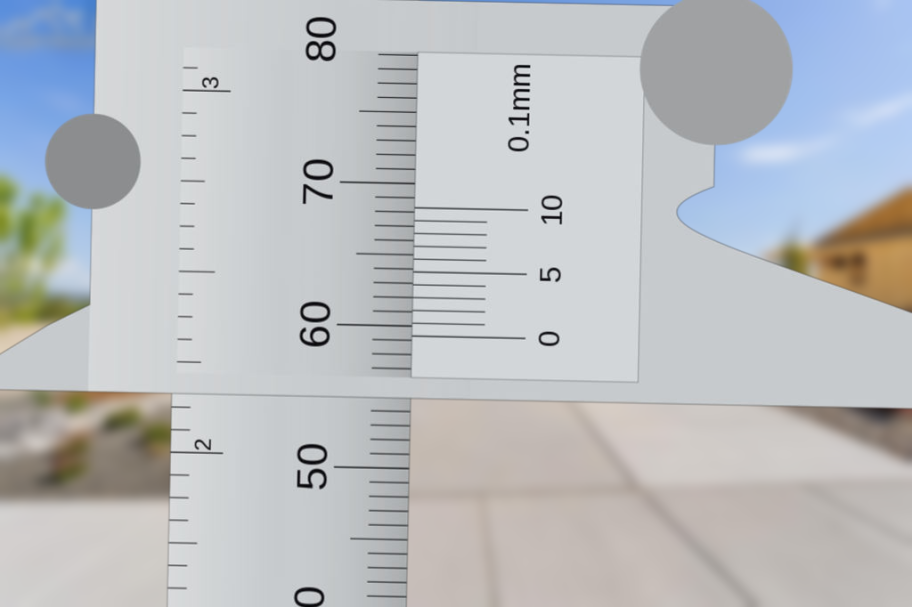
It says 59.3 mm
